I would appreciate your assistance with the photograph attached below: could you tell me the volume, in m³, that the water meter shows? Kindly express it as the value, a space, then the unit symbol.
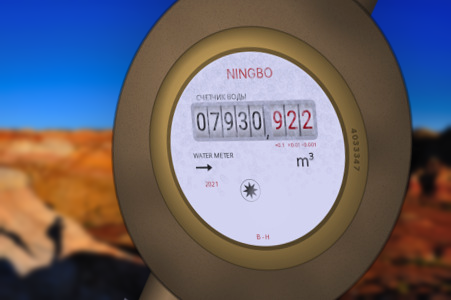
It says 7930.922 m³
